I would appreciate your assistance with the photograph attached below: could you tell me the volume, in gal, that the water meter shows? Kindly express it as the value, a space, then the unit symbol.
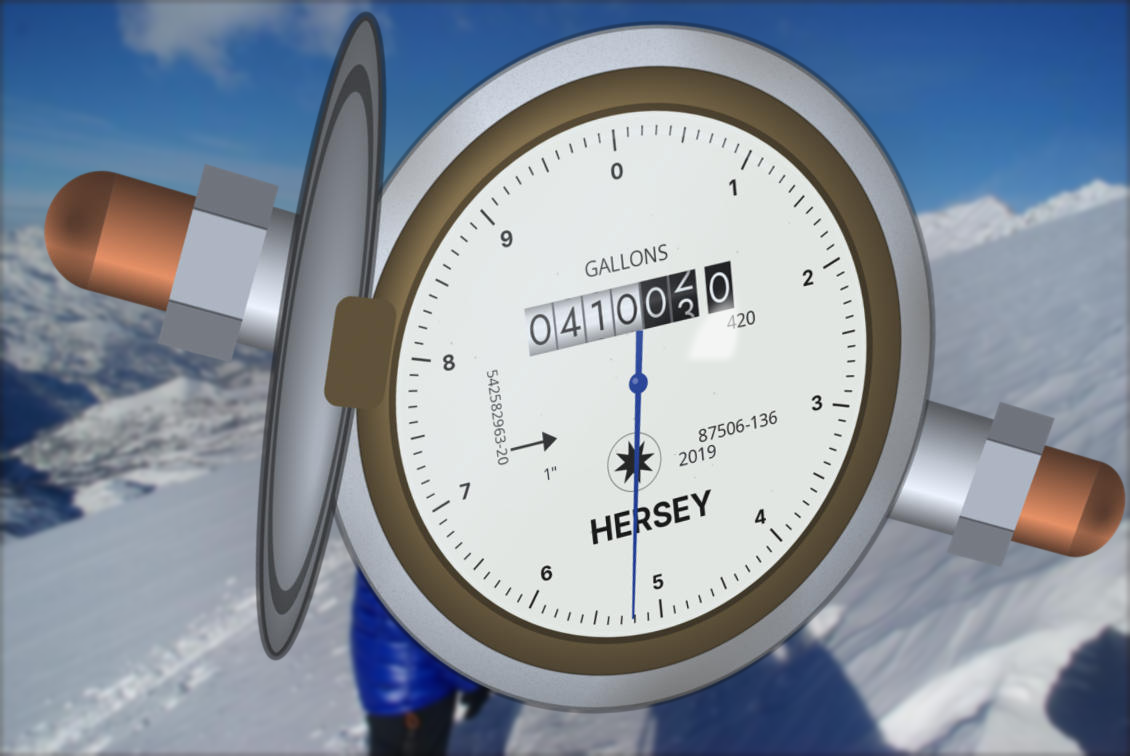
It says 410025.2 gal
